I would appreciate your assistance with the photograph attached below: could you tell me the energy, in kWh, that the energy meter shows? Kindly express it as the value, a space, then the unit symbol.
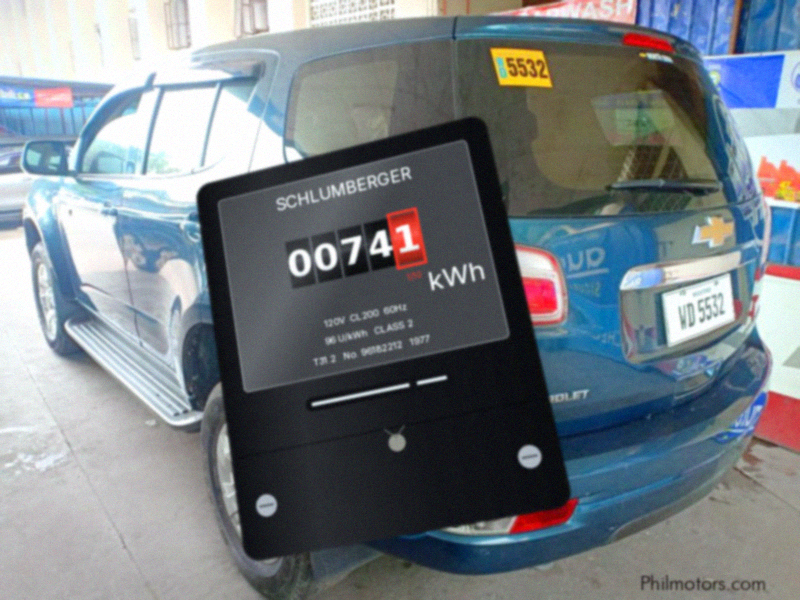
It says 74.1 kWh
